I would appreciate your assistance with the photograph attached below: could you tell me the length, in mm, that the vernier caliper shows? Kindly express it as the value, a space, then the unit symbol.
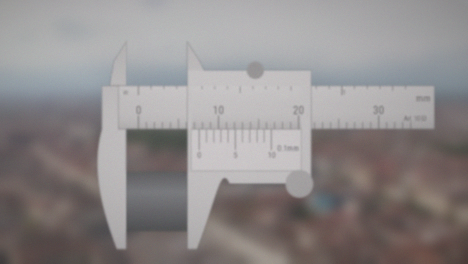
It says 7.6 mm
